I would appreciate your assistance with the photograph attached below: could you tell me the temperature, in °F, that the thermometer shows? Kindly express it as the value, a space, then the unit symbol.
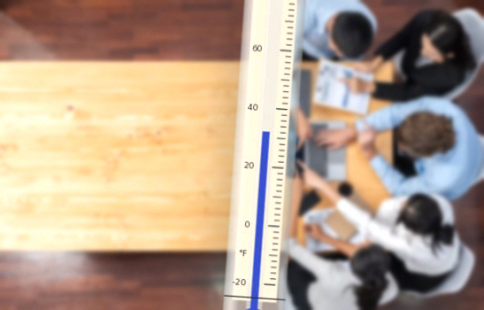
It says 32 °F
